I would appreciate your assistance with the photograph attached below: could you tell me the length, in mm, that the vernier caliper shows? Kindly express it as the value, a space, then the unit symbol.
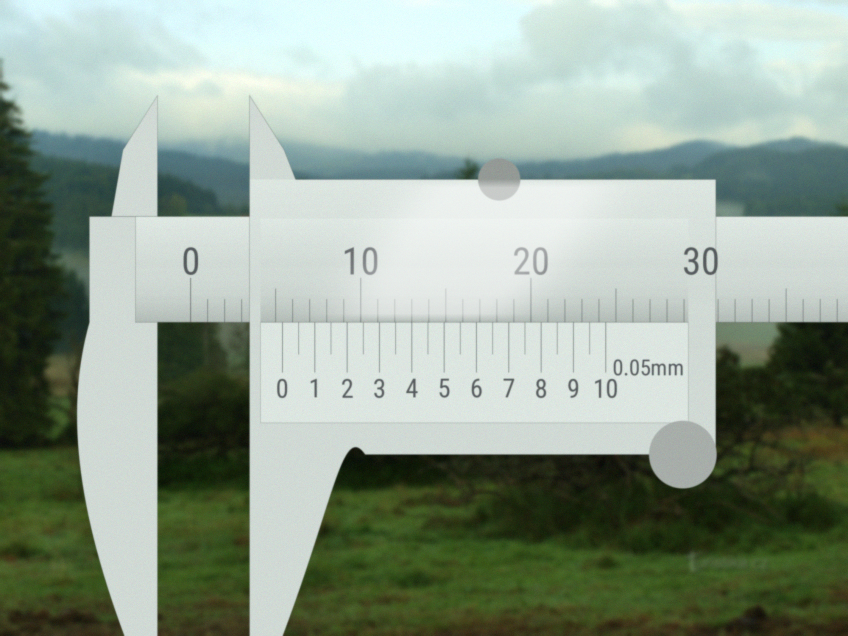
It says 5.4 mm
